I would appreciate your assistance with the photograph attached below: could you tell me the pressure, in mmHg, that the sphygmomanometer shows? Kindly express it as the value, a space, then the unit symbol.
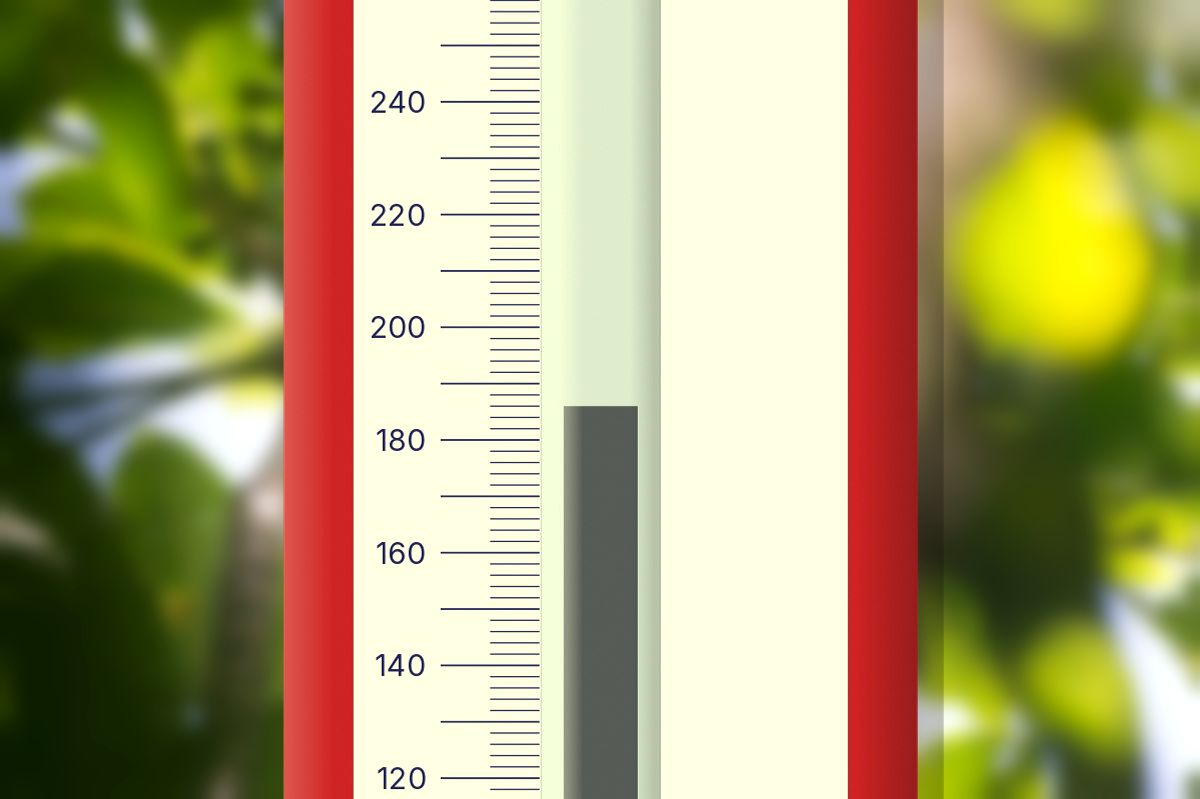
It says 186 mmHg
